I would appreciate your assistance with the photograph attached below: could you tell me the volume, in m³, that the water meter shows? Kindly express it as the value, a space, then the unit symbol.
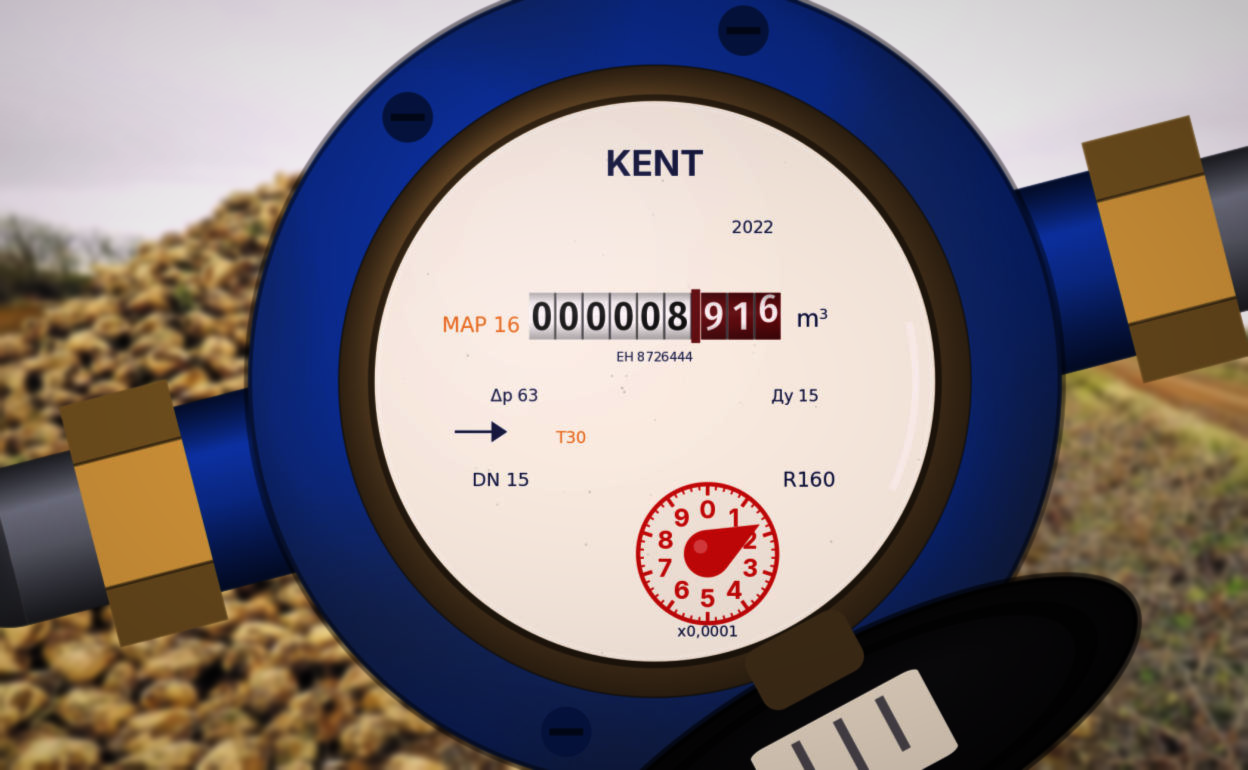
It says 8.9161 m³
